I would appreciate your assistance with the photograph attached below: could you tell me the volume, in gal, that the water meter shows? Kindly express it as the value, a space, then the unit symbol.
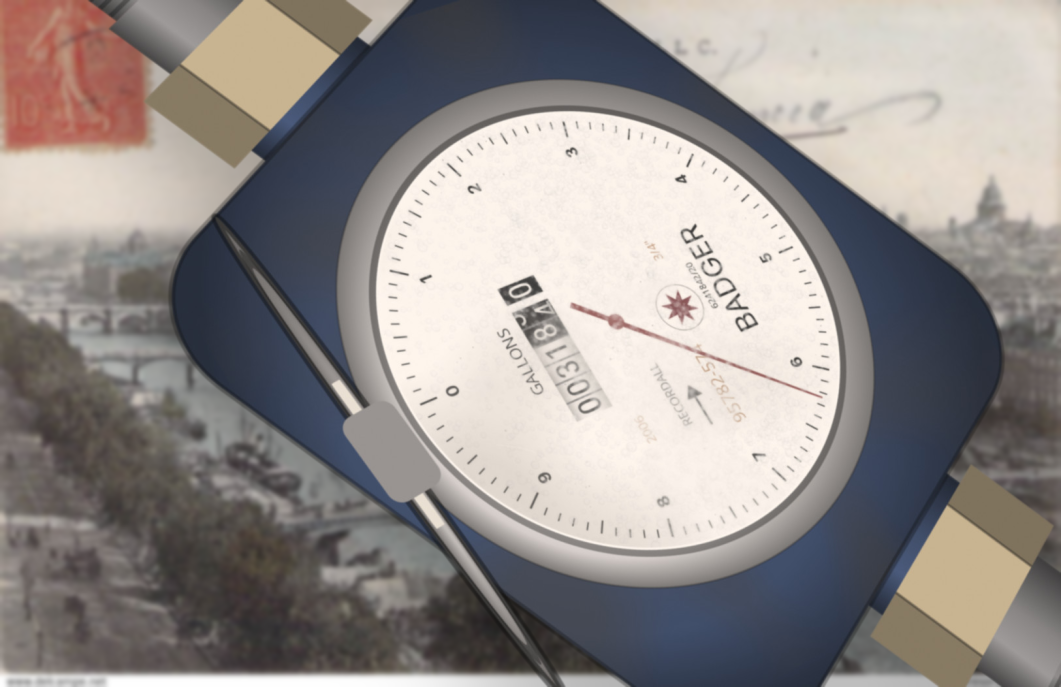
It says 31836.2 gal
